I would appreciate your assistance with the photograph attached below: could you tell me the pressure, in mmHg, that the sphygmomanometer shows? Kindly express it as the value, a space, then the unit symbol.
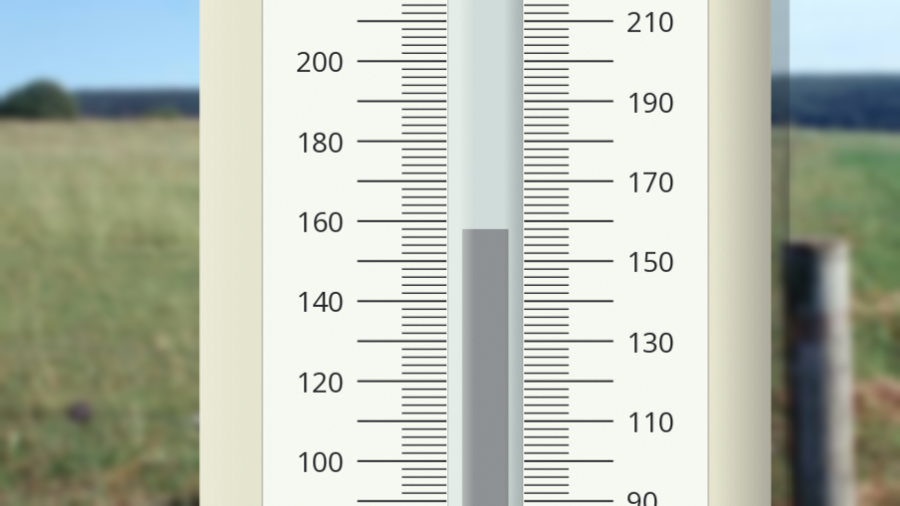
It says 158 mmHg
